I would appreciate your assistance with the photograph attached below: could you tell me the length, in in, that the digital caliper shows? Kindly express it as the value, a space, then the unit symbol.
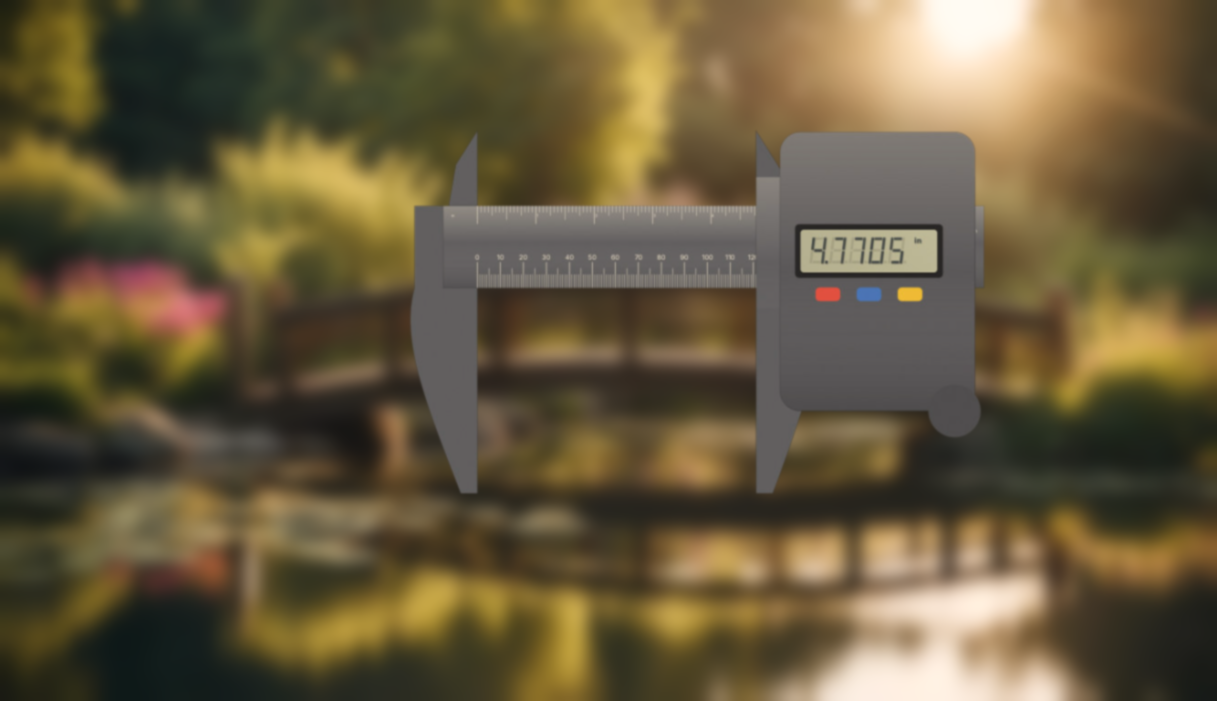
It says 4.7705 in
